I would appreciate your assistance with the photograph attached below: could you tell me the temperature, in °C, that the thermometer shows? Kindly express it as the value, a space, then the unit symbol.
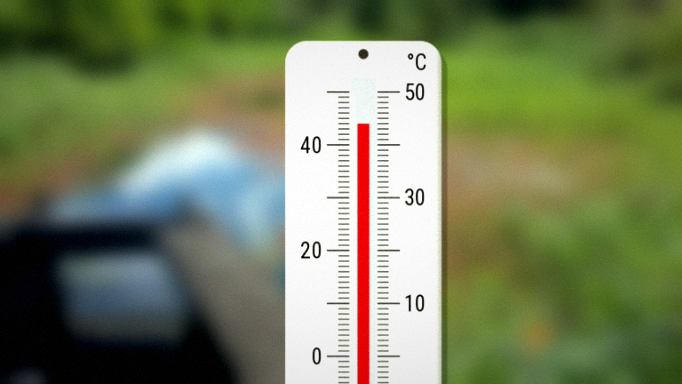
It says 44 °C
